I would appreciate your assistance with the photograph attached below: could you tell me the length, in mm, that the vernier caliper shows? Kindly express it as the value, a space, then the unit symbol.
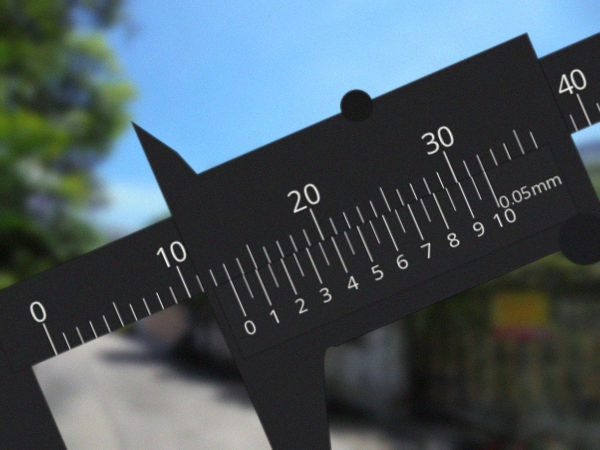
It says 13.0 mm
